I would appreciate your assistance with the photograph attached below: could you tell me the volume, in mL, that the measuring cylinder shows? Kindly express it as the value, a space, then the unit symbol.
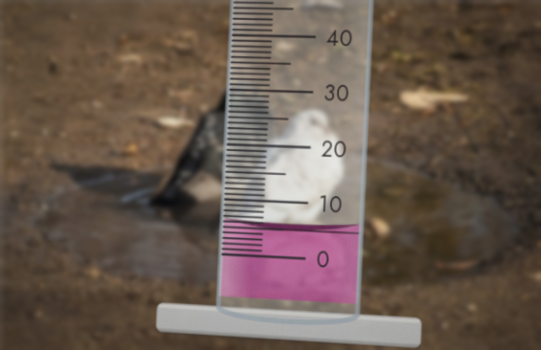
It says 5 mL
